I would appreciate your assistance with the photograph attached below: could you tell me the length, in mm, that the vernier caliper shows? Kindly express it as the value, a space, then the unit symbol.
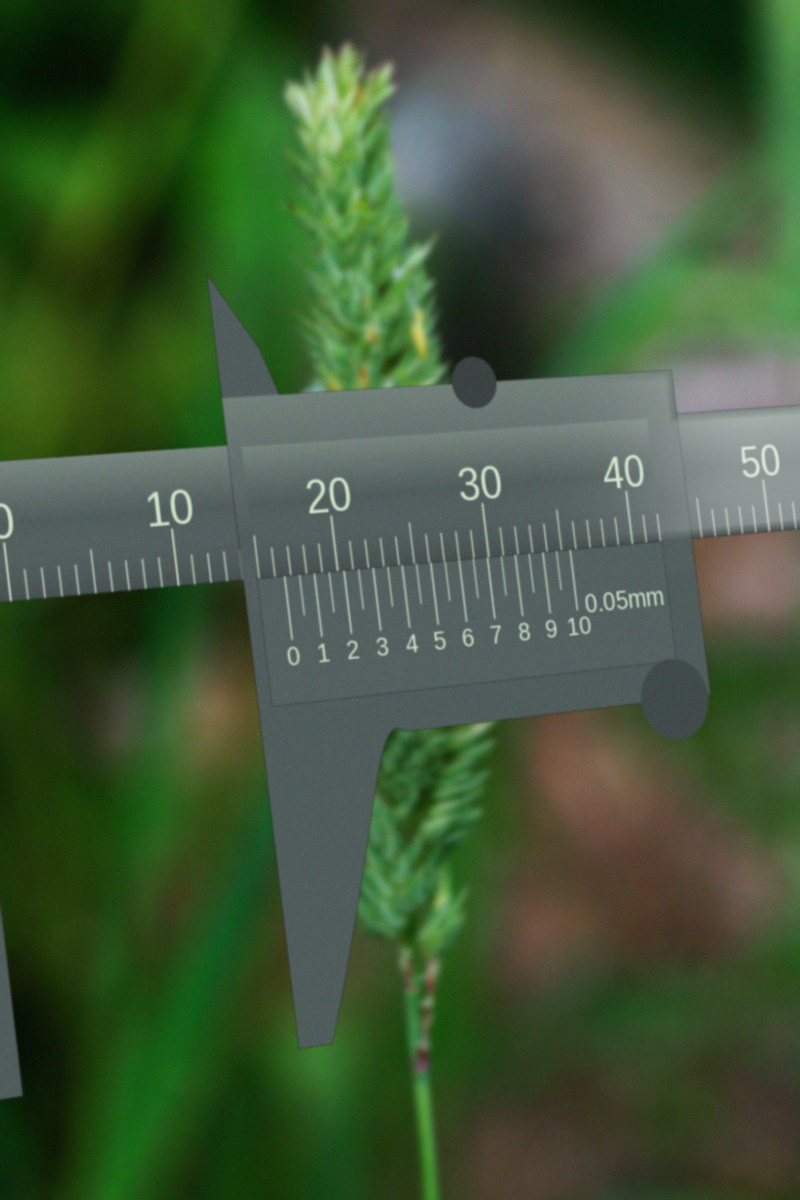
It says 16.6 mm
